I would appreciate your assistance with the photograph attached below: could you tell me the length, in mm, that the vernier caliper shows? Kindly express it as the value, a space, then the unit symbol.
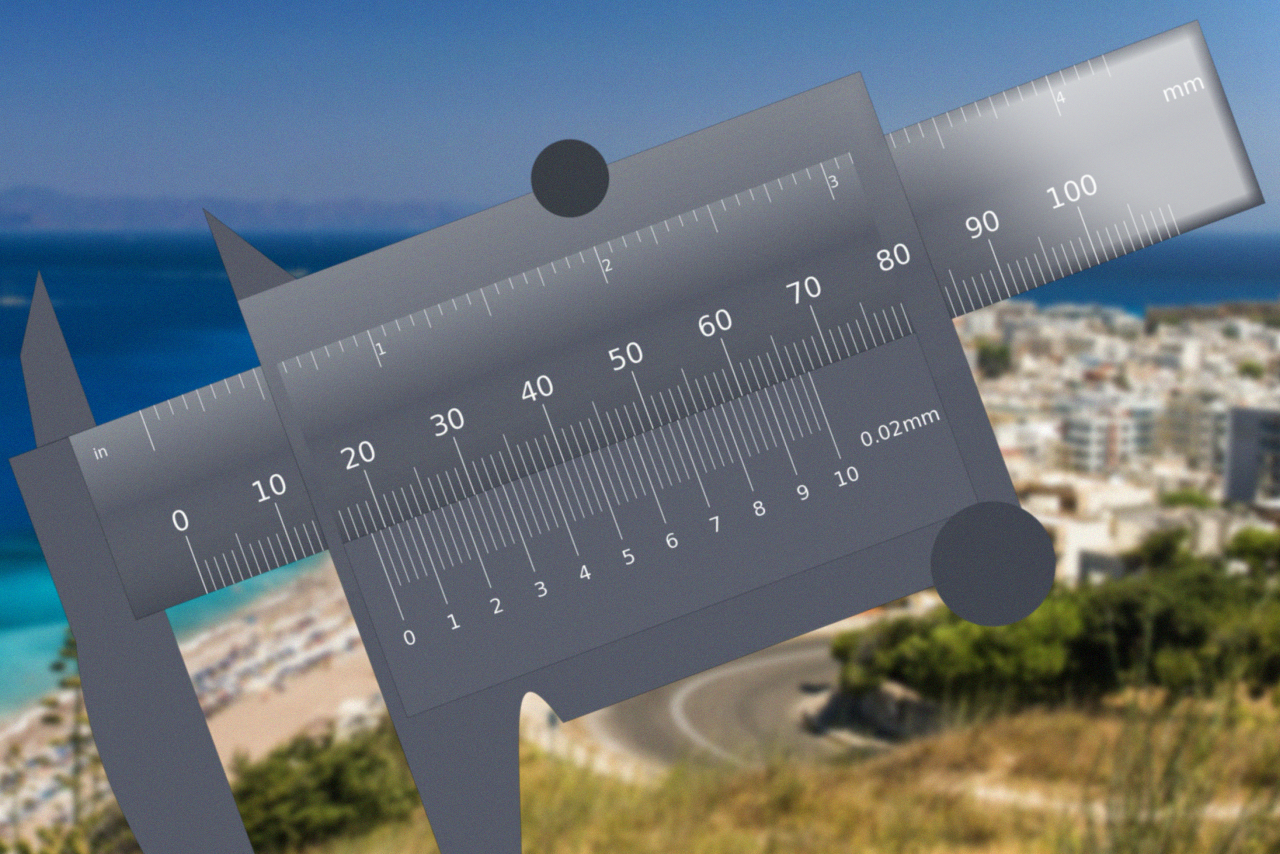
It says 18.4 mm
